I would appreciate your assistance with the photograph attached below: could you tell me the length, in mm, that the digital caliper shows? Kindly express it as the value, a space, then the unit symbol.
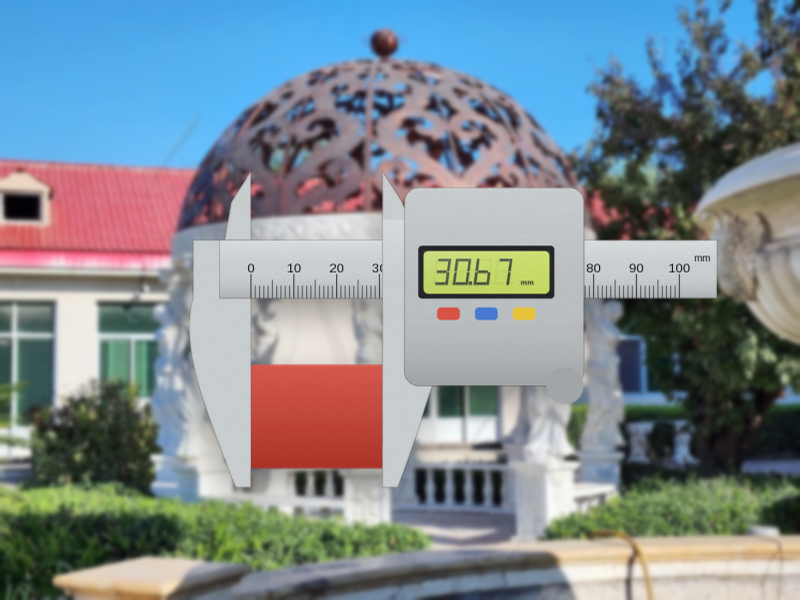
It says 30.67 mm
